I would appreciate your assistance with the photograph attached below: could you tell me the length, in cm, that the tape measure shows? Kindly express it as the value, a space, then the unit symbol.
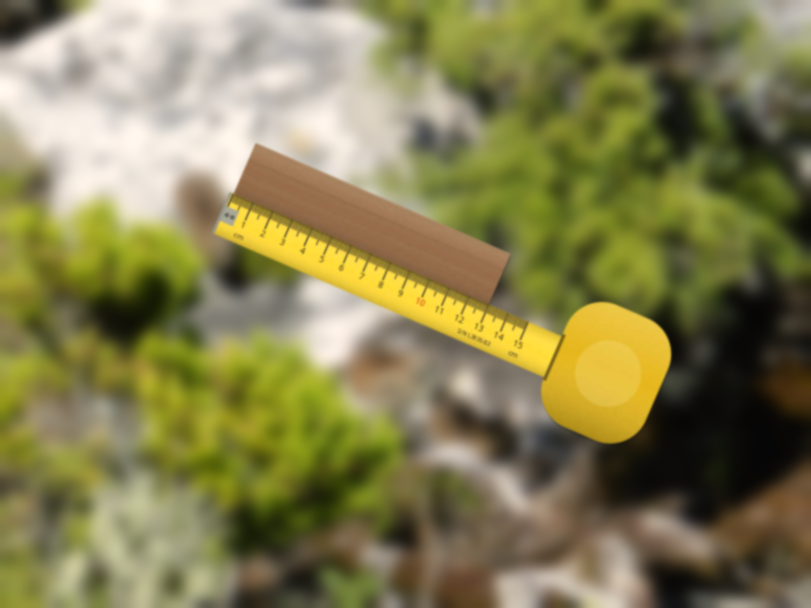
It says 13 cm
